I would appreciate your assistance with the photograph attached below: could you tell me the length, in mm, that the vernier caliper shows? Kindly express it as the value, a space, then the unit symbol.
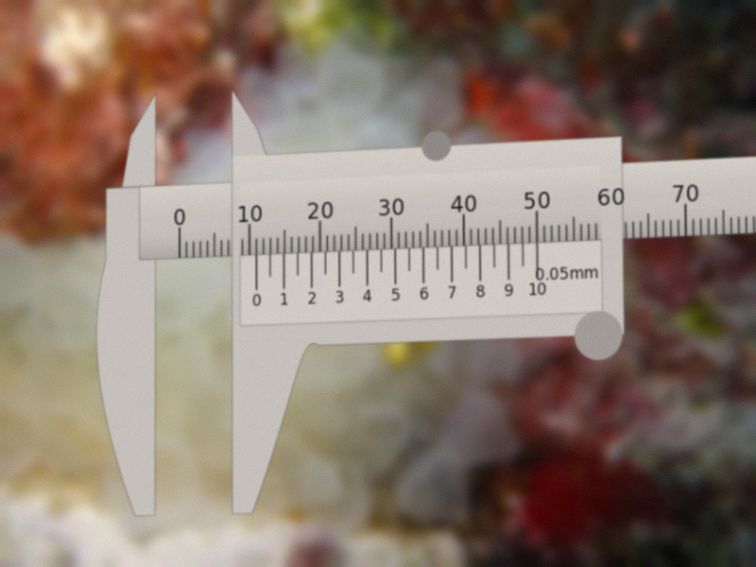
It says 11.0 mm
